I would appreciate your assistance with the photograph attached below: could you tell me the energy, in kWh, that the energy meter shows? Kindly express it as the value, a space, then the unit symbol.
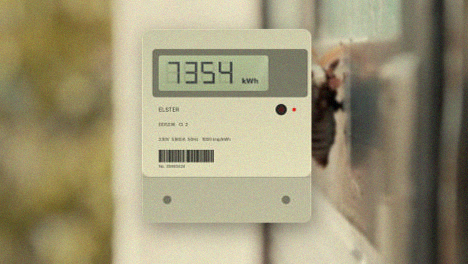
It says 7354 kWh
